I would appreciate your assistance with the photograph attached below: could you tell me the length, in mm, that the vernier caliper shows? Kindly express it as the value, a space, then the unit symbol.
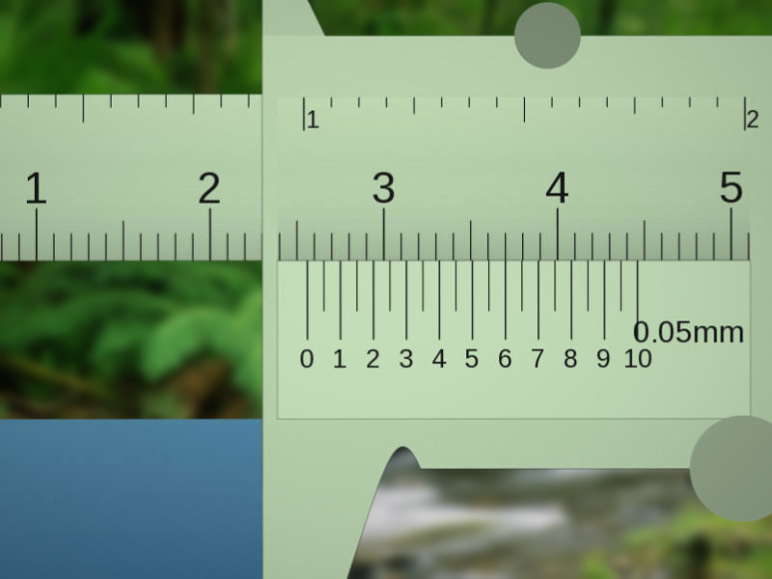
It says 25.6 mm
